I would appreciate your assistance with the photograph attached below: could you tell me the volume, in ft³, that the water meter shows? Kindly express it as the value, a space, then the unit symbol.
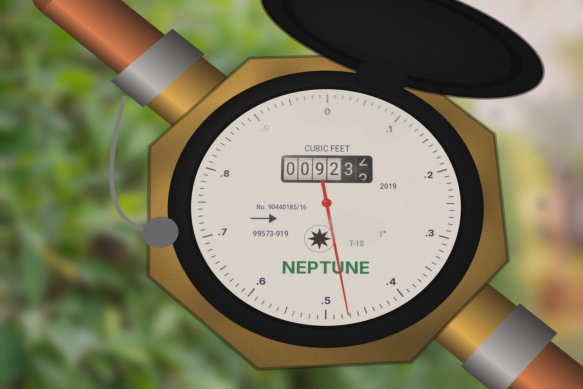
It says 9232.47 ft³
